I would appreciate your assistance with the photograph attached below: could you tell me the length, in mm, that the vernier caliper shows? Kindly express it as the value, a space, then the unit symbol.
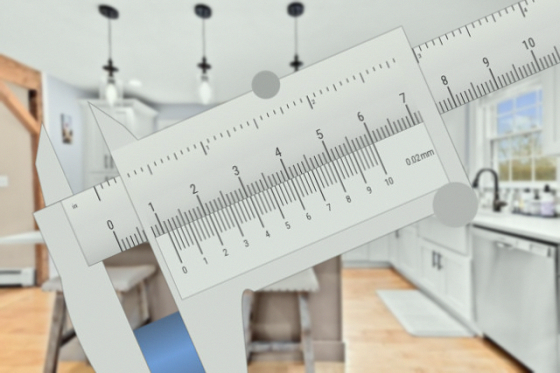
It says 11.0 mm
